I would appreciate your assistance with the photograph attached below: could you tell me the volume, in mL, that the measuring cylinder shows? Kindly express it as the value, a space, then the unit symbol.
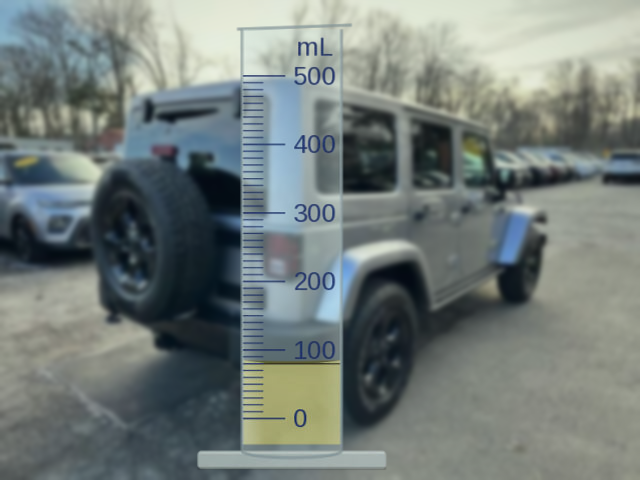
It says 80 mL
